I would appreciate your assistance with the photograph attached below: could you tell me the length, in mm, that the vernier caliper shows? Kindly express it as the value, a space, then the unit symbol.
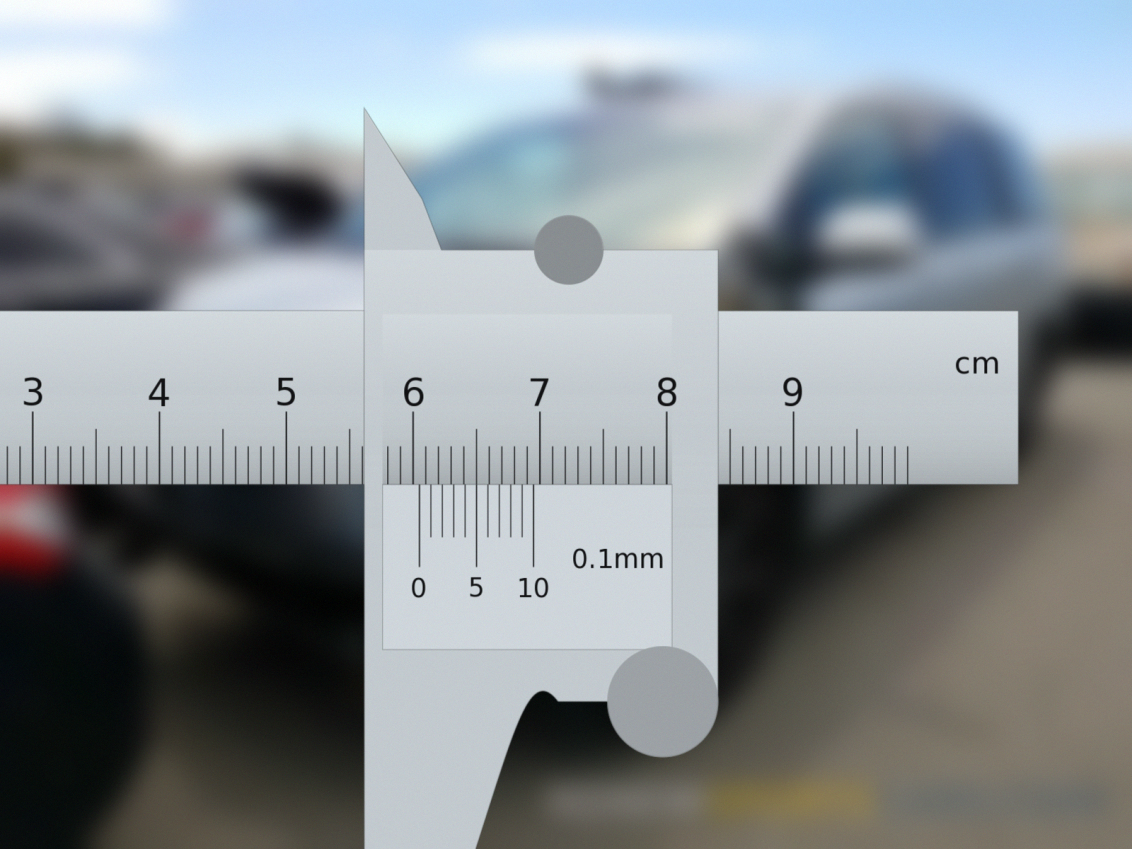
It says 60.5 mm
